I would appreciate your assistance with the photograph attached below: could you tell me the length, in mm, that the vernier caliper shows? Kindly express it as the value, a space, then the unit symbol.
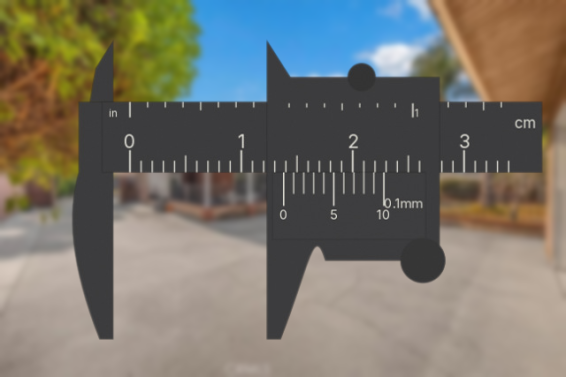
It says 13.8 mm
